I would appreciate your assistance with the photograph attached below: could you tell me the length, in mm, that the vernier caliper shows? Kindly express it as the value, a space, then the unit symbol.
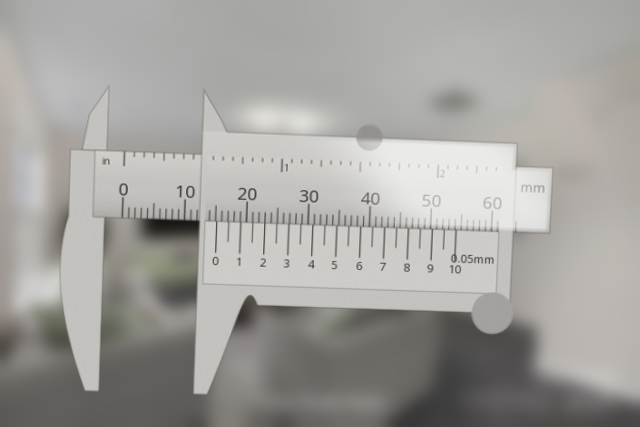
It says 15.2 mm
